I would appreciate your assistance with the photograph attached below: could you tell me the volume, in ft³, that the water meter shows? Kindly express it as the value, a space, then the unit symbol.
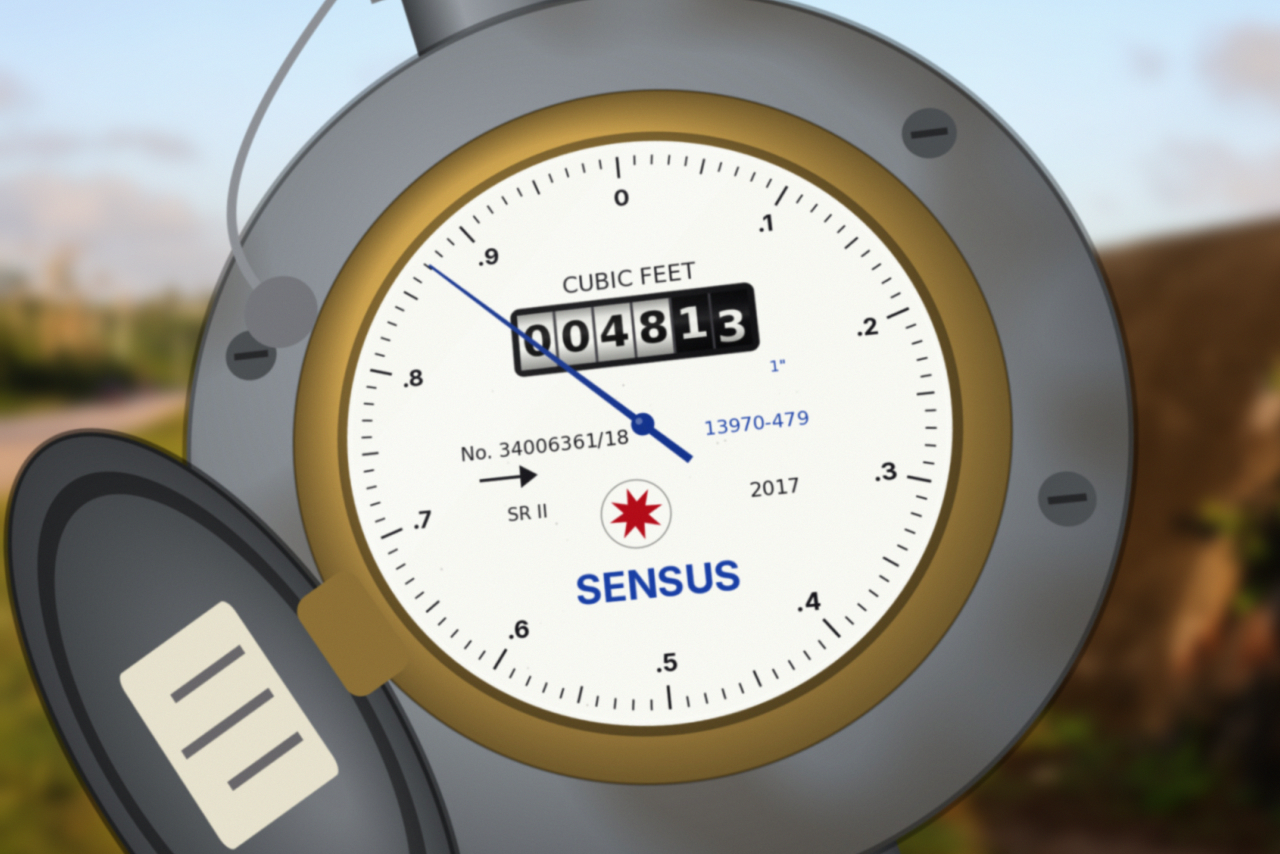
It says 4812.87 ft³
